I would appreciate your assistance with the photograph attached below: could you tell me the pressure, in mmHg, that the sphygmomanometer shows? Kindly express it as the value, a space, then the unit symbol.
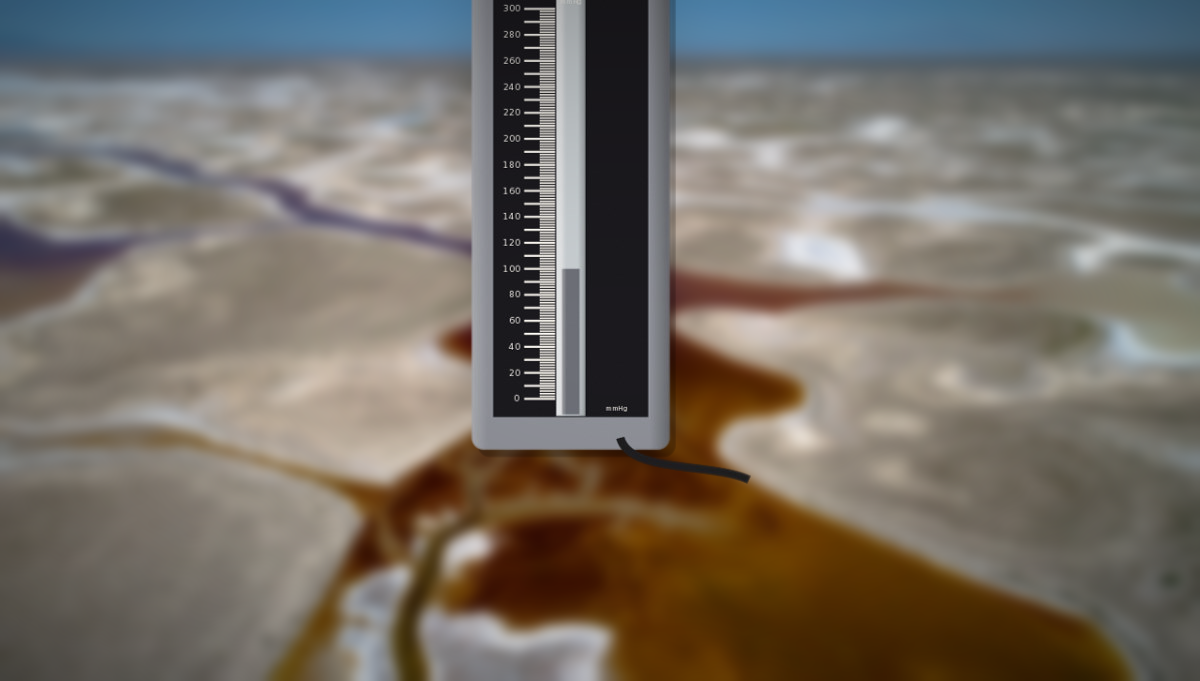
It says 100 mmHg
